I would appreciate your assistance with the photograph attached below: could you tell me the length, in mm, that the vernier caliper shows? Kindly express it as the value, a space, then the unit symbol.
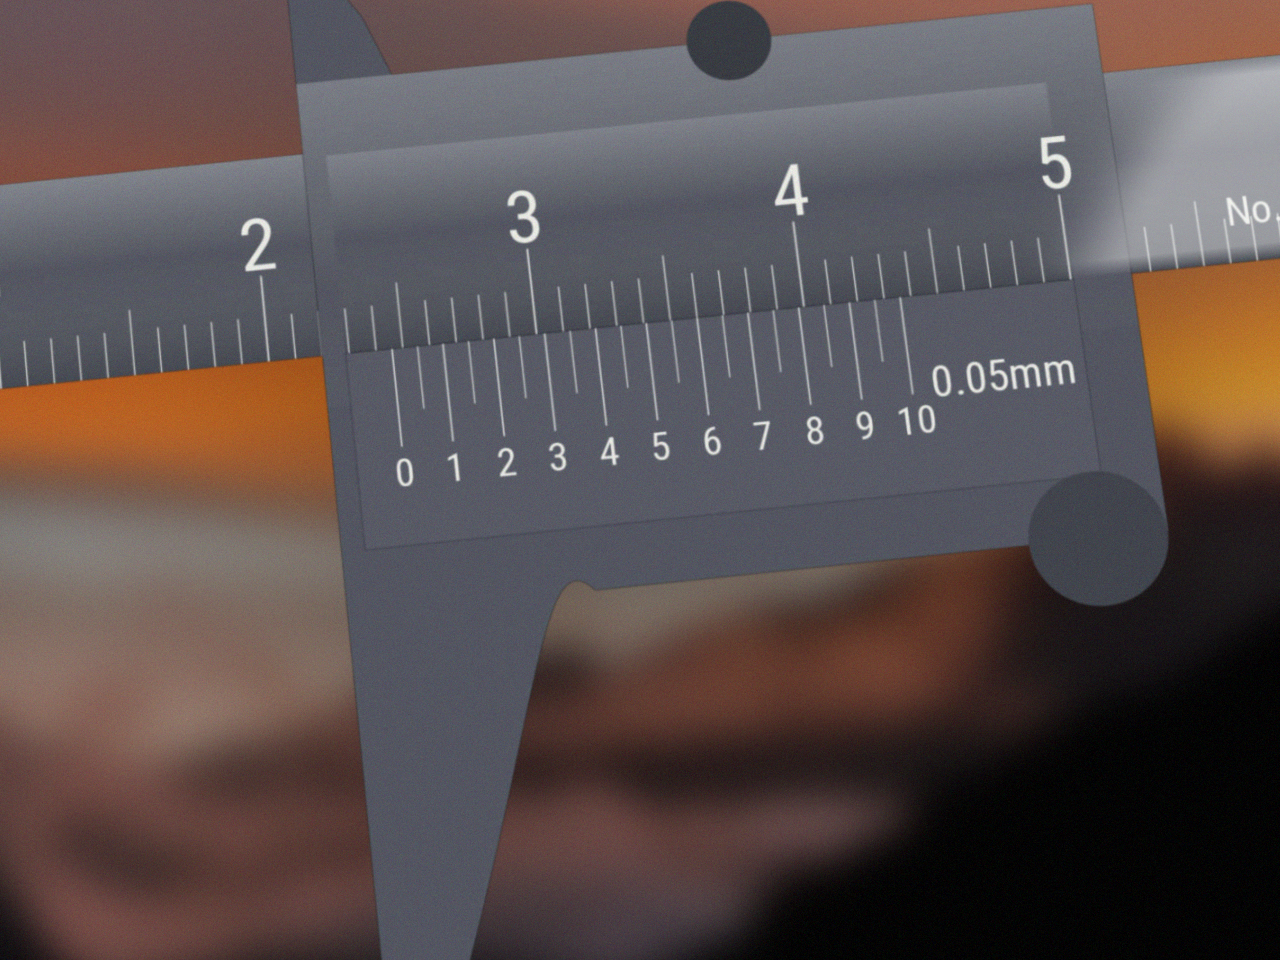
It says 24.6 mm
